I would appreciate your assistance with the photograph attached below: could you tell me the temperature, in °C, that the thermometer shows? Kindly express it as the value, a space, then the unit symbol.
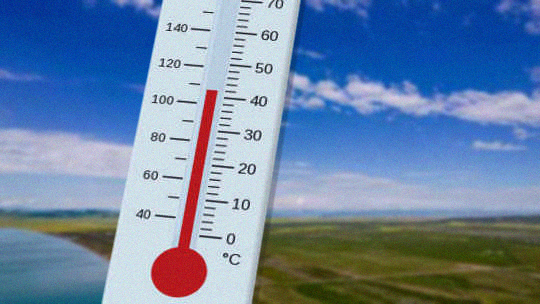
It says 42 °C
